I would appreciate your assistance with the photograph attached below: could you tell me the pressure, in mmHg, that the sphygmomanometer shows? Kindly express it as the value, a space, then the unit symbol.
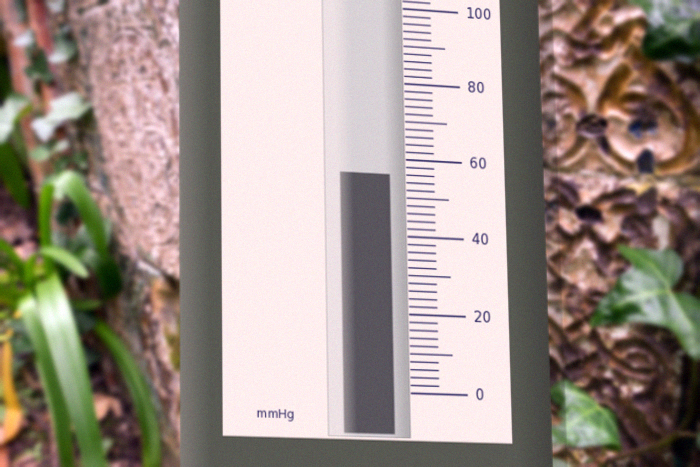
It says 56 mmHg
